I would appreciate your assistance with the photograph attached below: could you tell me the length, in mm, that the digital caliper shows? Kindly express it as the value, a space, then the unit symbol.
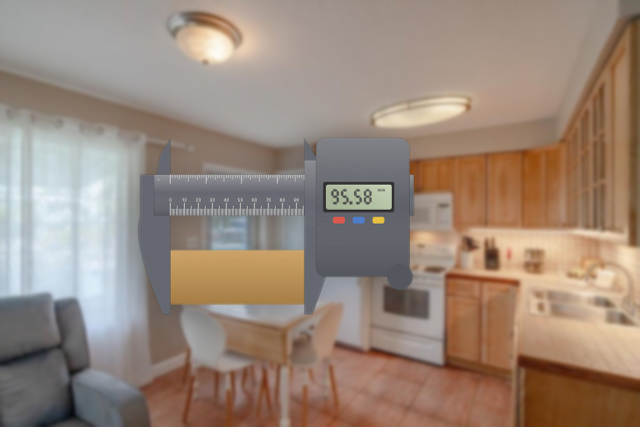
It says 95.58 mm
